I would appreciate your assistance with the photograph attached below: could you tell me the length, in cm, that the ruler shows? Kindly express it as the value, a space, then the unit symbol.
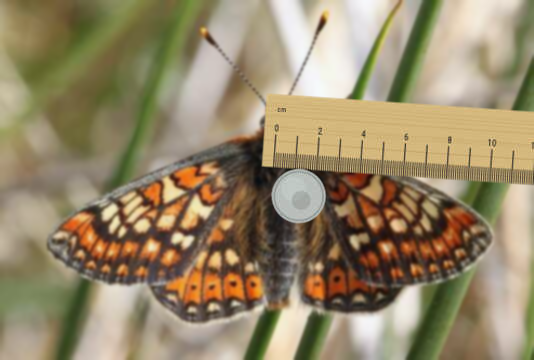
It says 2.5 cm
